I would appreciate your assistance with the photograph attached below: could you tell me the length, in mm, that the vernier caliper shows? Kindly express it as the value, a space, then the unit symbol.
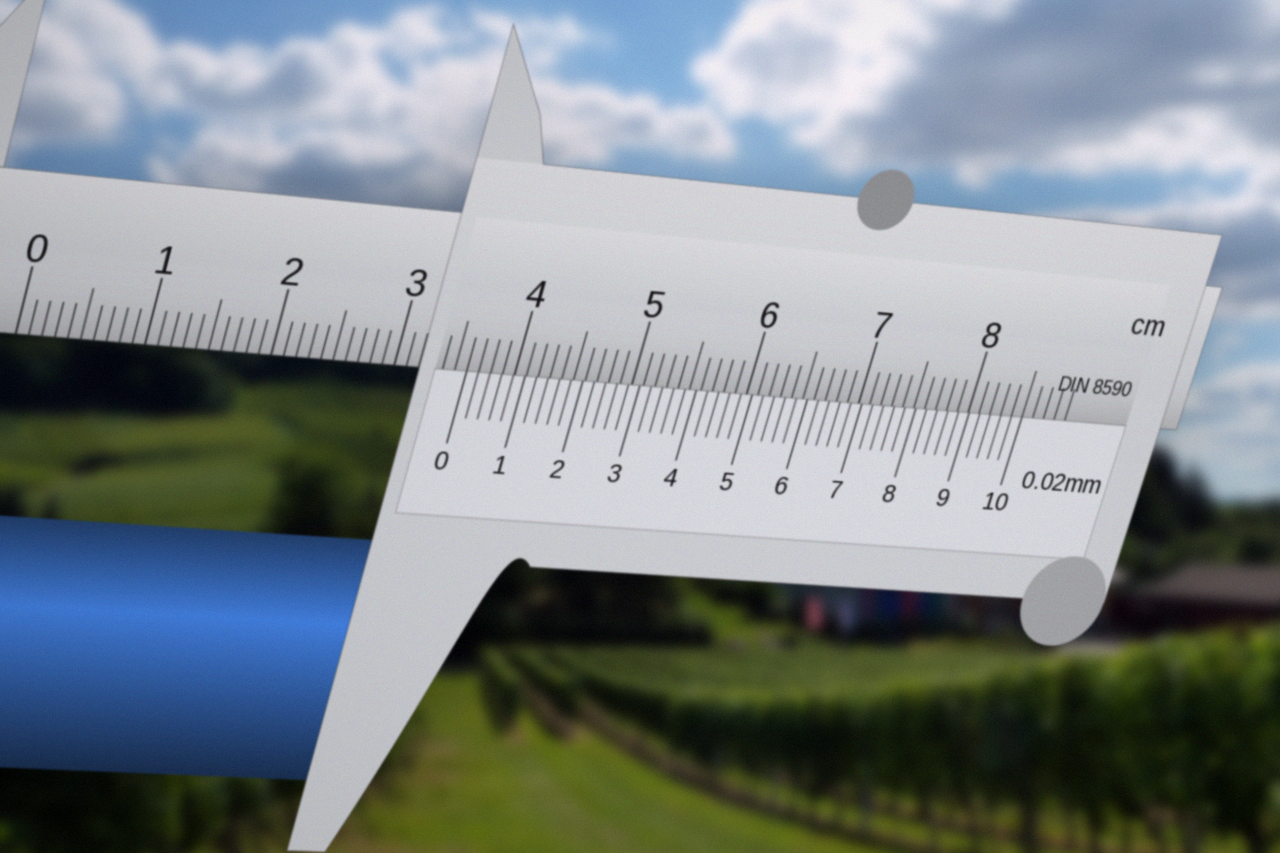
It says 36.0 mm
